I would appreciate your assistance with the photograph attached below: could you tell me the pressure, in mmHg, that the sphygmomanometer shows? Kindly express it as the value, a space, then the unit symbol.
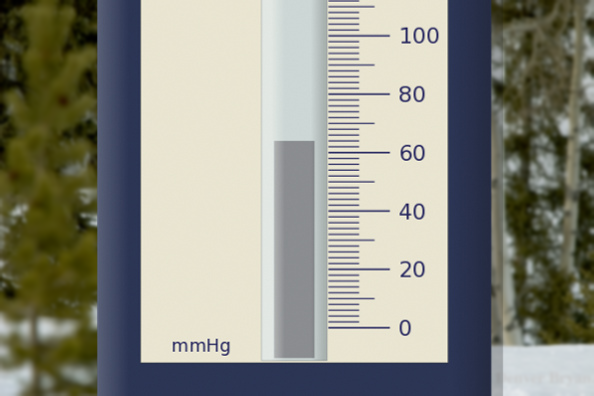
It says 64 mmHg
